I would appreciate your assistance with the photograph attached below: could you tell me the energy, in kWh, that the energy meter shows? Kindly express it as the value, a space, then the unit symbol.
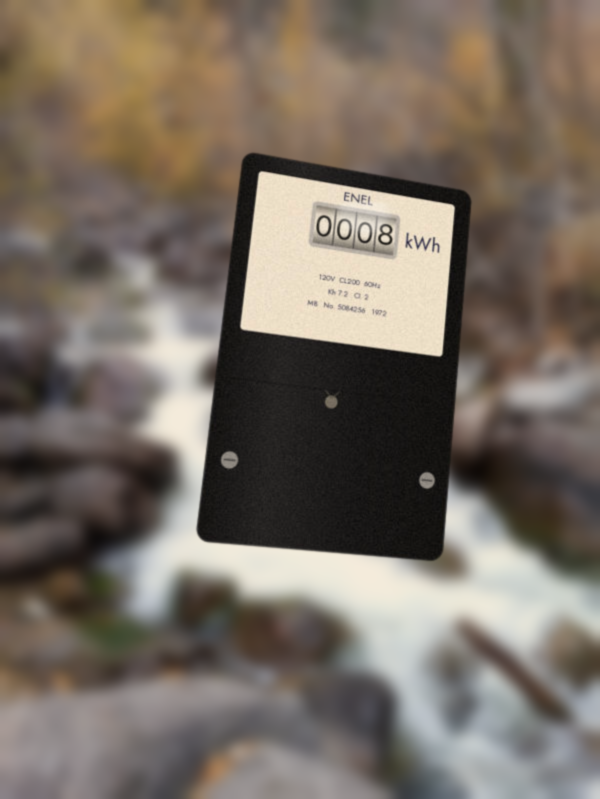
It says 8 kWh
